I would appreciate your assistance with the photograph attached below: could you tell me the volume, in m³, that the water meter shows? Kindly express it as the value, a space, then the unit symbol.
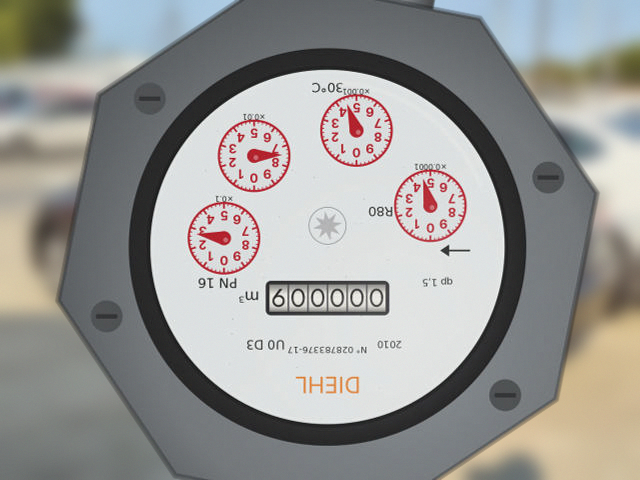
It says 9.2744 m³
